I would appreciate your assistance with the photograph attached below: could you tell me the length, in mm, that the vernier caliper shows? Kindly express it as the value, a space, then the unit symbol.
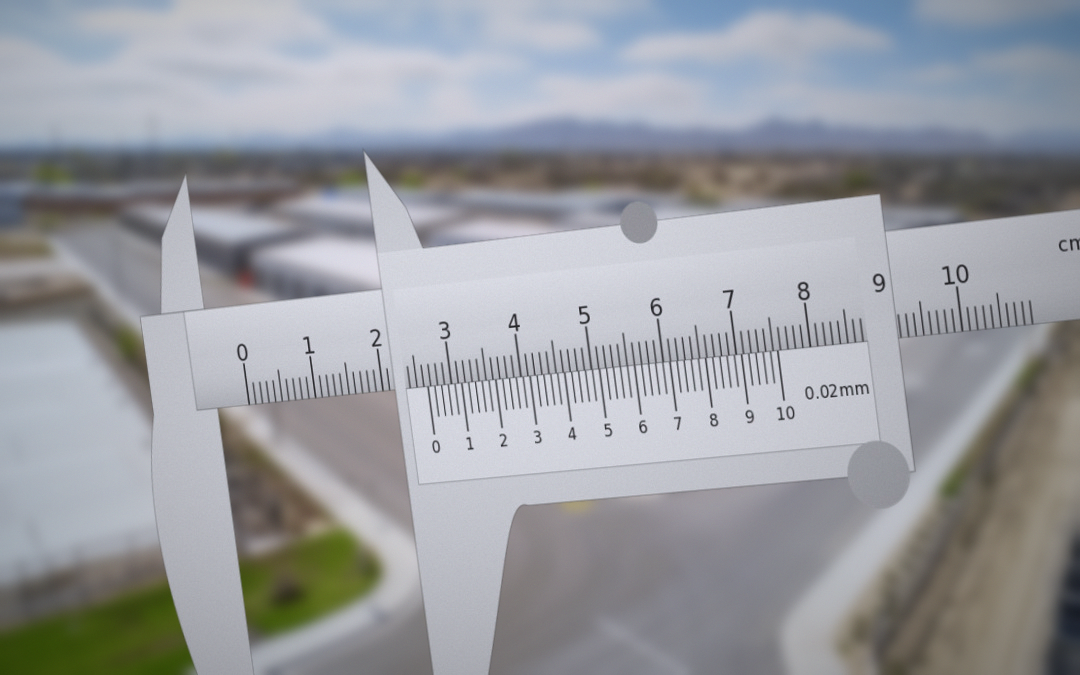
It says 26.6 mm
